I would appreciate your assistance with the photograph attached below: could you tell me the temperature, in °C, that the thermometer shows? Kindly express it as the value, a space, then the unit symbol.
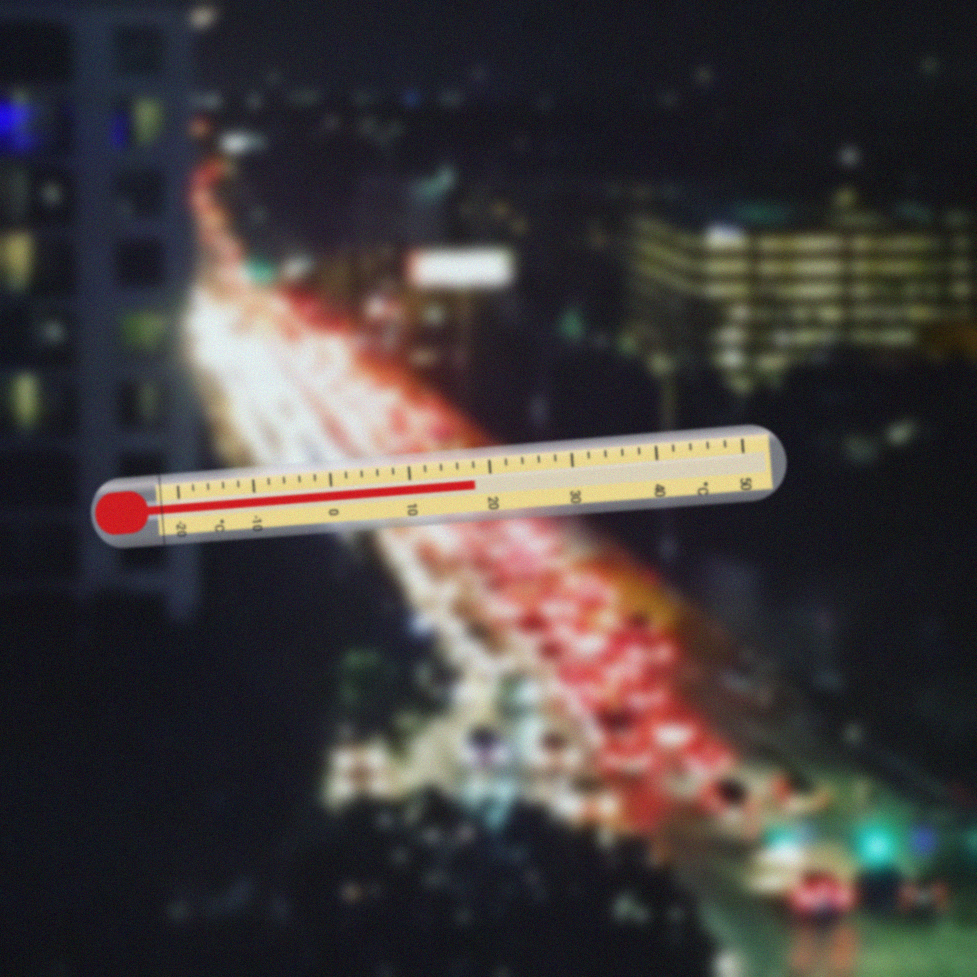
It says 18 °C
